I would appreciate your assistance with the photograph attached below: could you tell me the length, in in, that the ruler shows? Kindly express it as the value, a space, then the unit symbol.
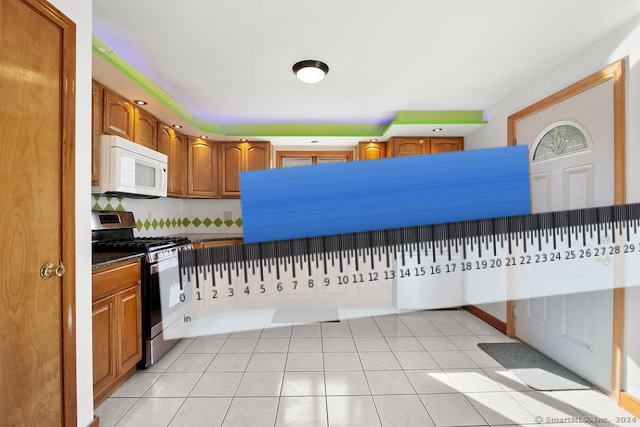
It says 18.5 in
